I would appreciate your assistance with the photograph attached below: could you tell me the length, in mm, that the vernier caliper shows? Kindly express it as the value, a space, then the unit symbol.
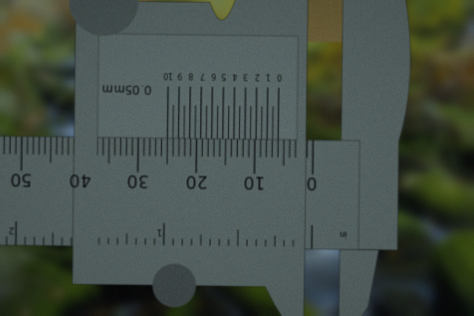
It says 6.0 mm
